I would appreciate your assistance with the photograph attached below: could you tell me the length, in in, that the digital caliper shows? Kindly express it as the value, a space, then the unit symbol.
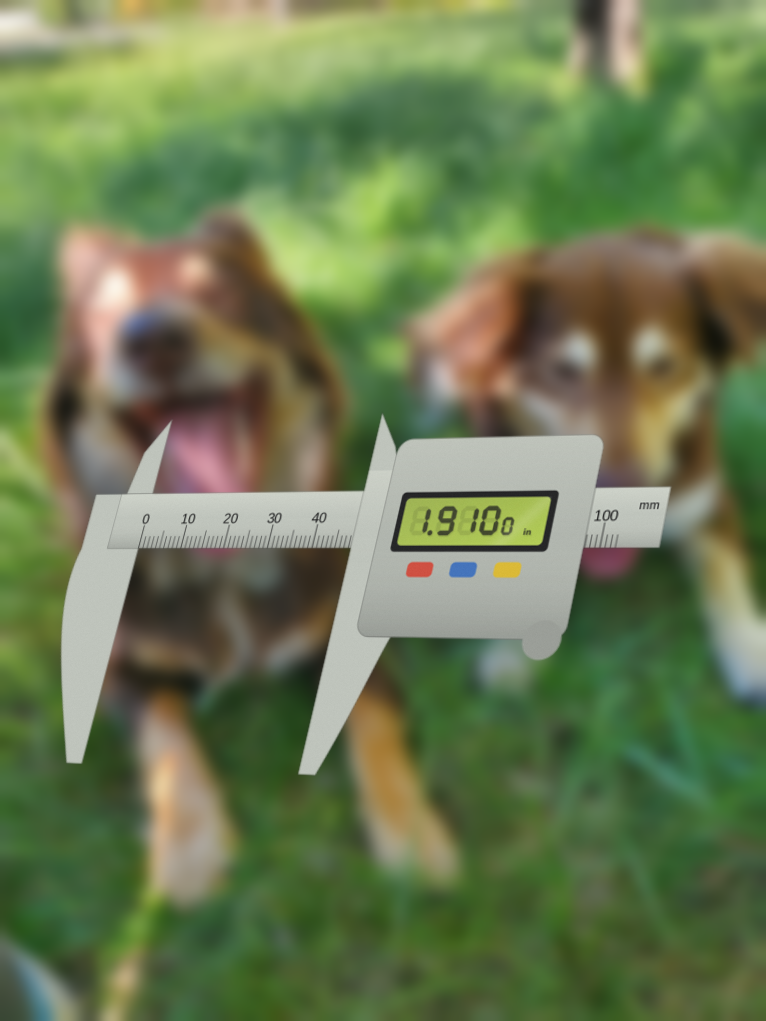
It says 1.9100 in
